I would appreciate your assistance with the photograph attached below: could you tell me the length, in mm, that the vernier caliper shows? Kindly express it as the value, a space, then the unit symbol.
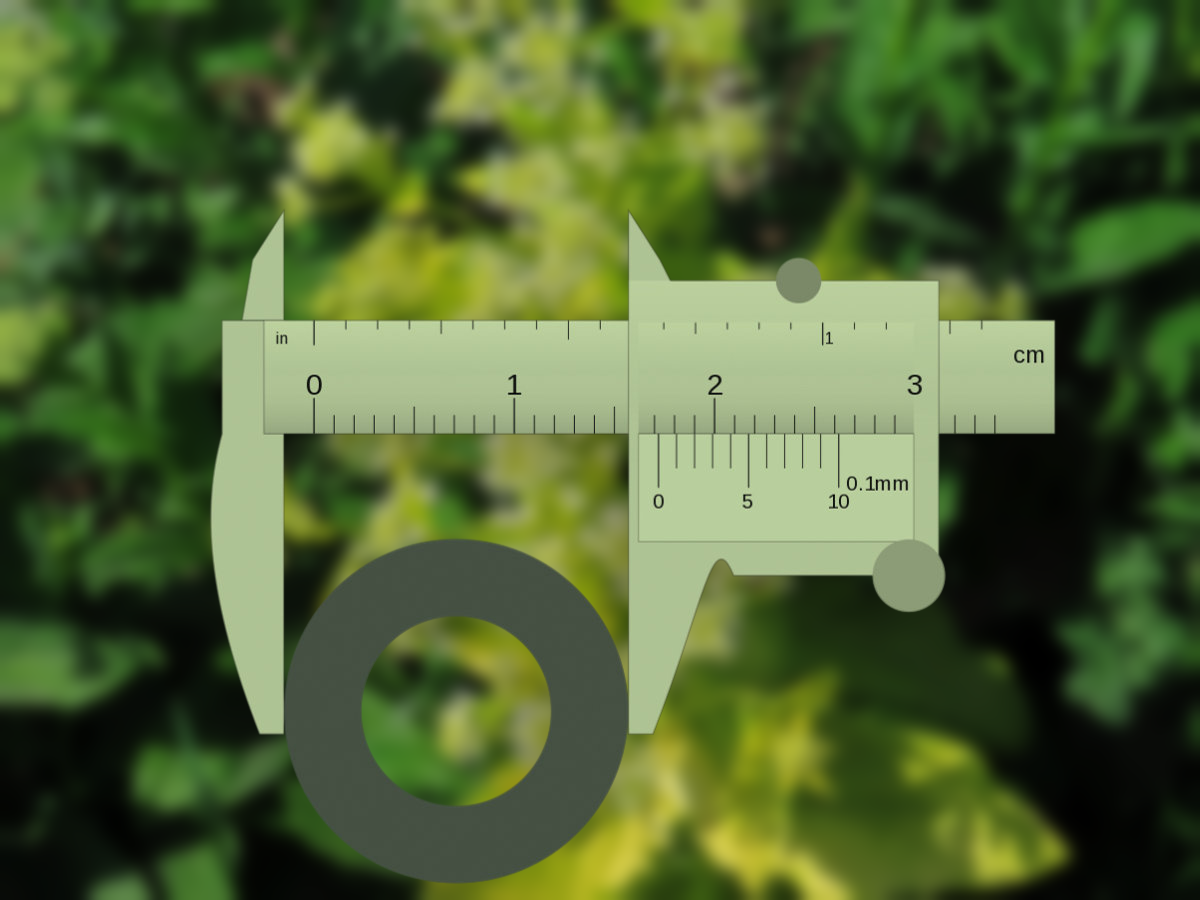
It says 17.2 mm
